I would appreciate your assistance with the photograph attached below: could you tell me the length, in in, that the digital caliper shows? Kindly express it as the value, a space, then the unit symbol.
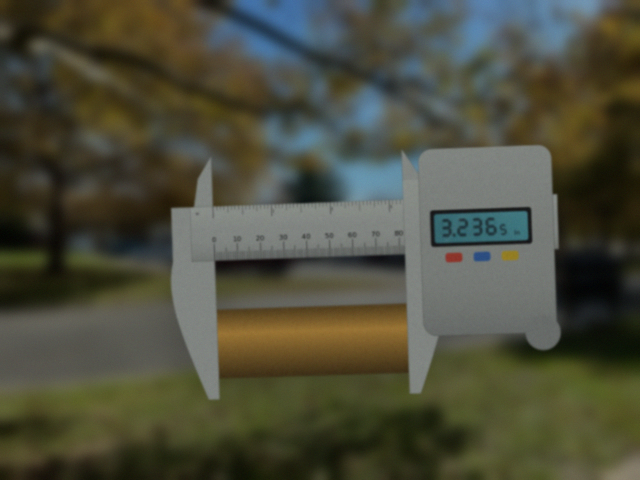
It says 3.2365 in
